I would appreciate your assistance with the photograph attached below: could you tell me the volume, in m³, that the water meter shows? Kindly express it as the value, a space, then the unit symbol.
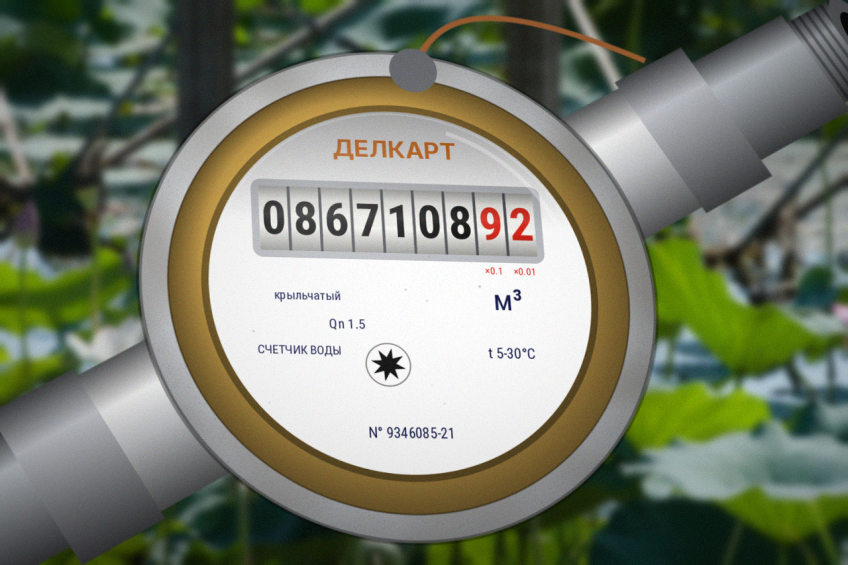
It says 867108.92 m³
